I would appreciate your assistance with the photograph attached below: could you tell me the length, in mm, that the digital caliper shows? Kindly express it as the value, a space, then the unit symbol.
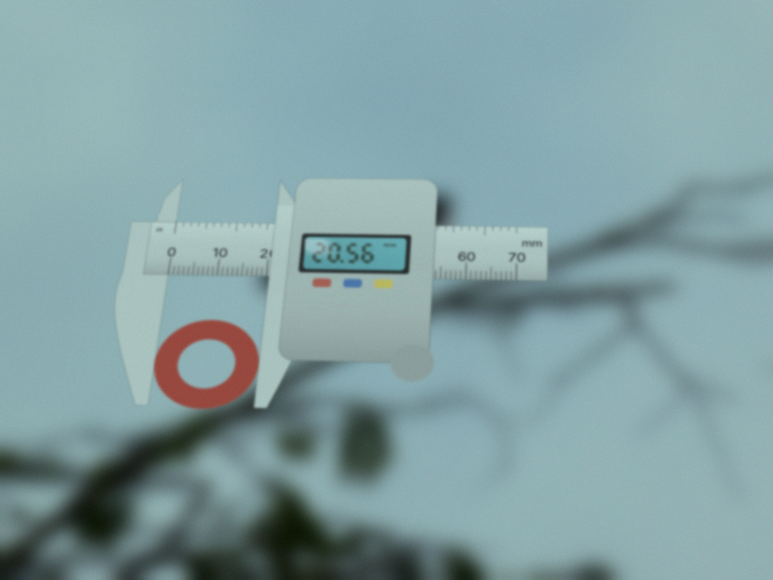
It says 20.56 mm
